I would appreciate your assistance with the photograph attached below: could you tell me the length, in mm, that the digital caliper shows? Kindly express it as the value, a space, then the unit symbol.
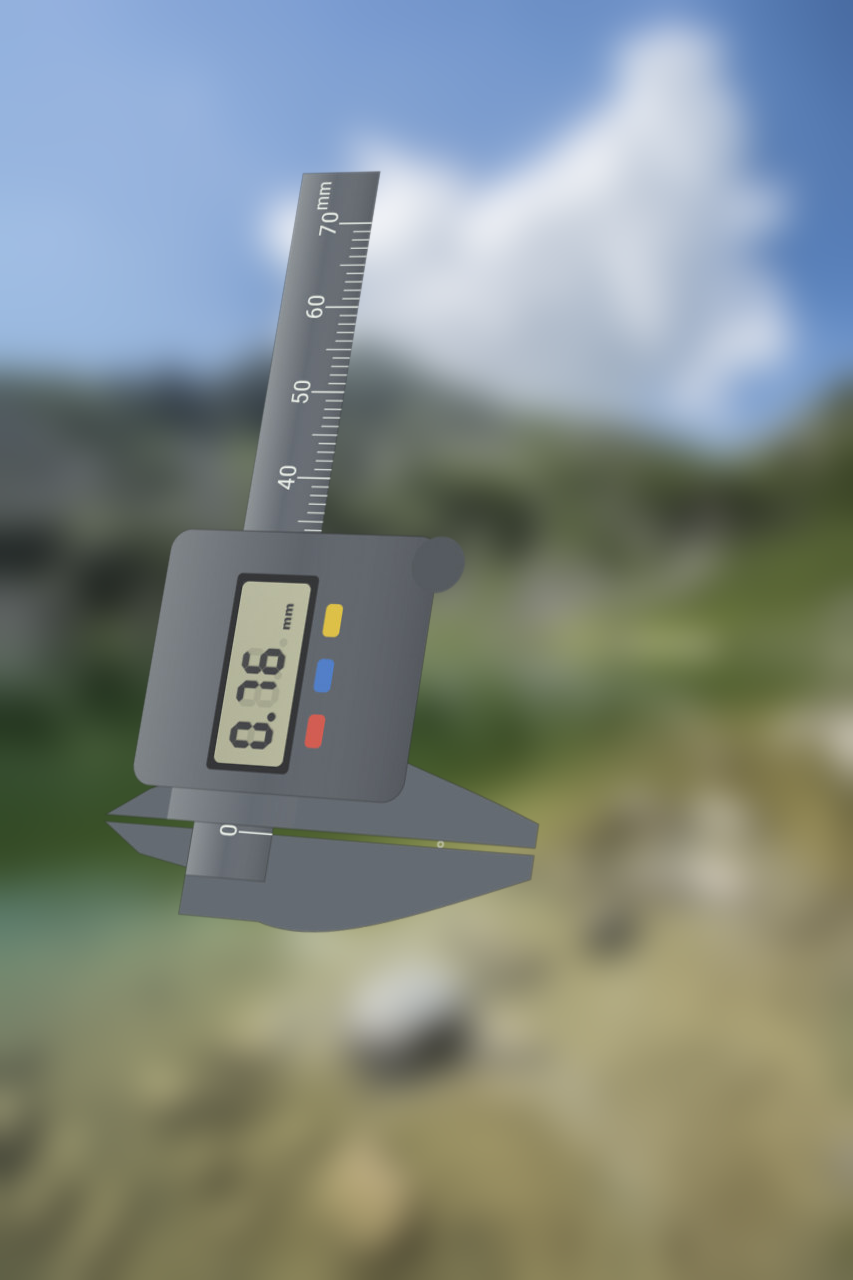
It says 0.76 mm
